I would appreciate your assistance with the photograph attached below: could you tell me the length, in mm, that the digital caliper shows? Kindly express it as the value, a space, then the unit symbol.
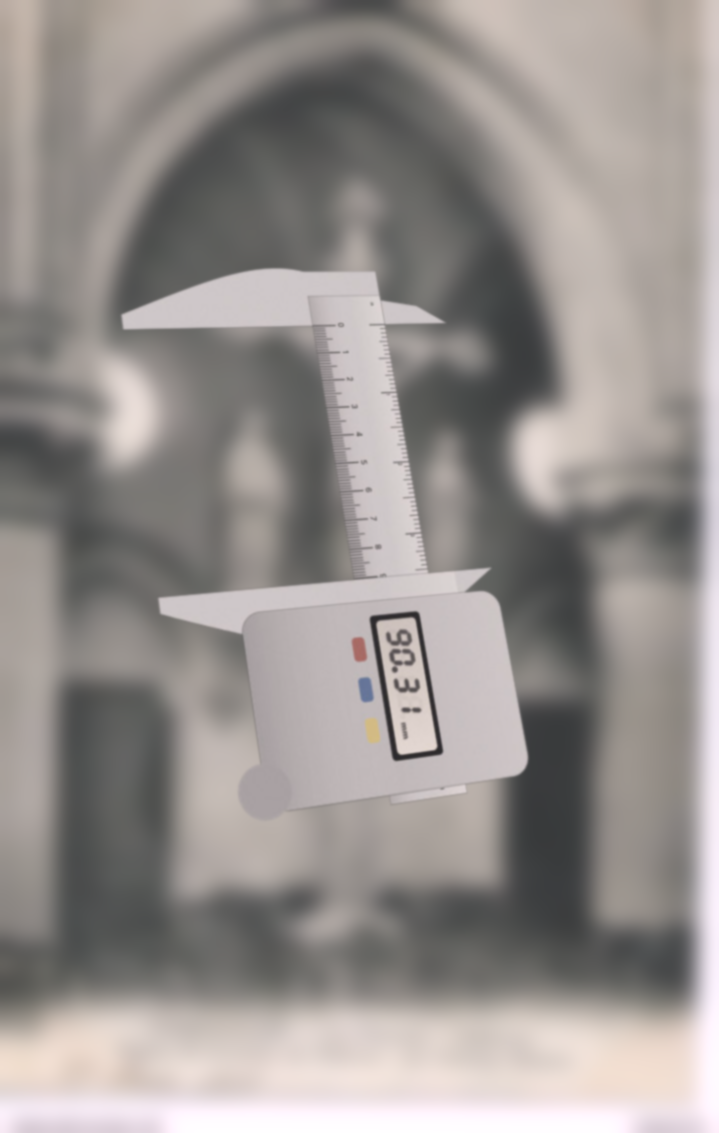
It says 90.31 mm
